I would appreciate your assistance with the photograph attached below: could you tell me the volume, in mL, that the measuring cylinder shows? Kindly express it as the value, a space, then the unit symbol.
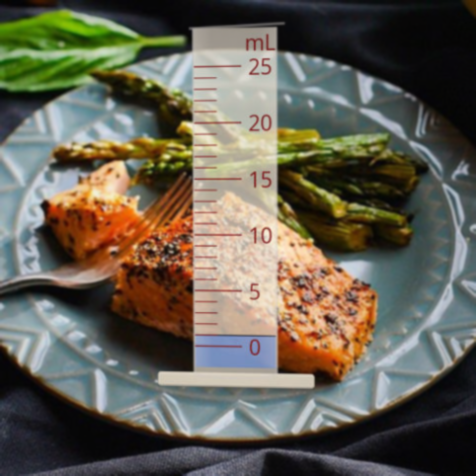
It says 1 mL
